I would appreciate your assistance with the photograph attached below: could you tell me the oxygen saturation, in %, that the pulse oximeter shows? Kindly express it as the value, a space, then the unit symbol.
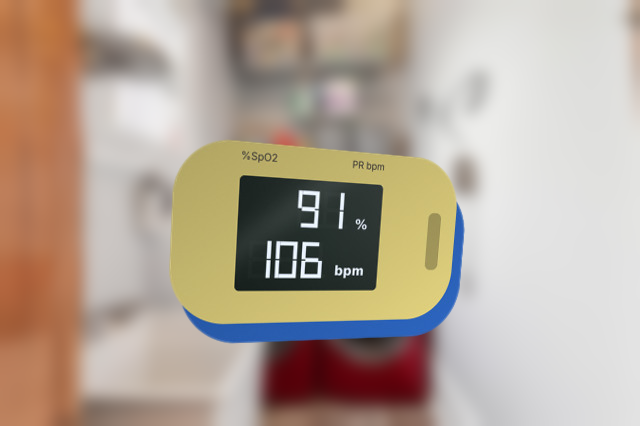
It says 91 %
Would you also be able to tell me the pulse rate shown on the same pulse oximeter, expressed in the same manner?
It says 106 bpm
